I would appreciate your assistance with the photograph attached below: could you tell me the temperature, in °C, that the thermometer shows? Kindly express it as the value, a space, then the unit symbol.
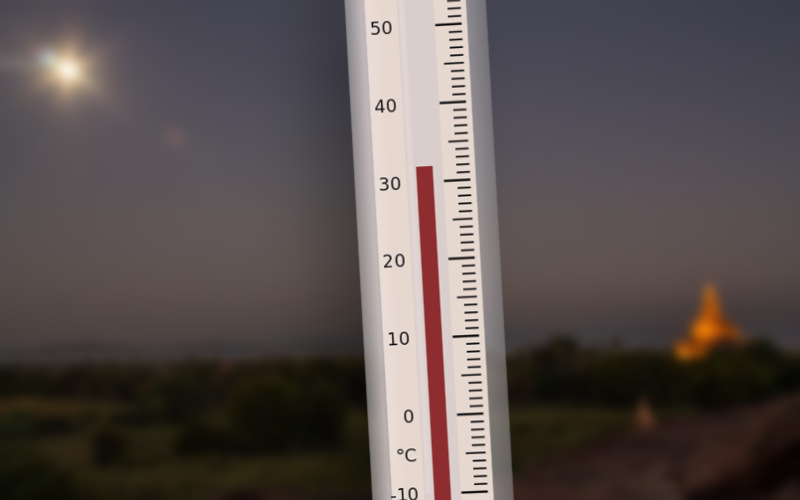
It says 32 °C
